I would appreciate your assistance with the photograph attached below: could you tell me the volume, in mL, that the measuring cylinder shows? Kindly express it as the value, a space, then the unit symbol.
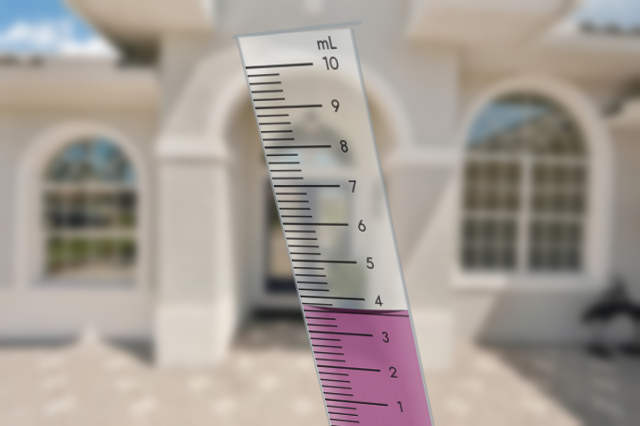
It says 3.6 mL
